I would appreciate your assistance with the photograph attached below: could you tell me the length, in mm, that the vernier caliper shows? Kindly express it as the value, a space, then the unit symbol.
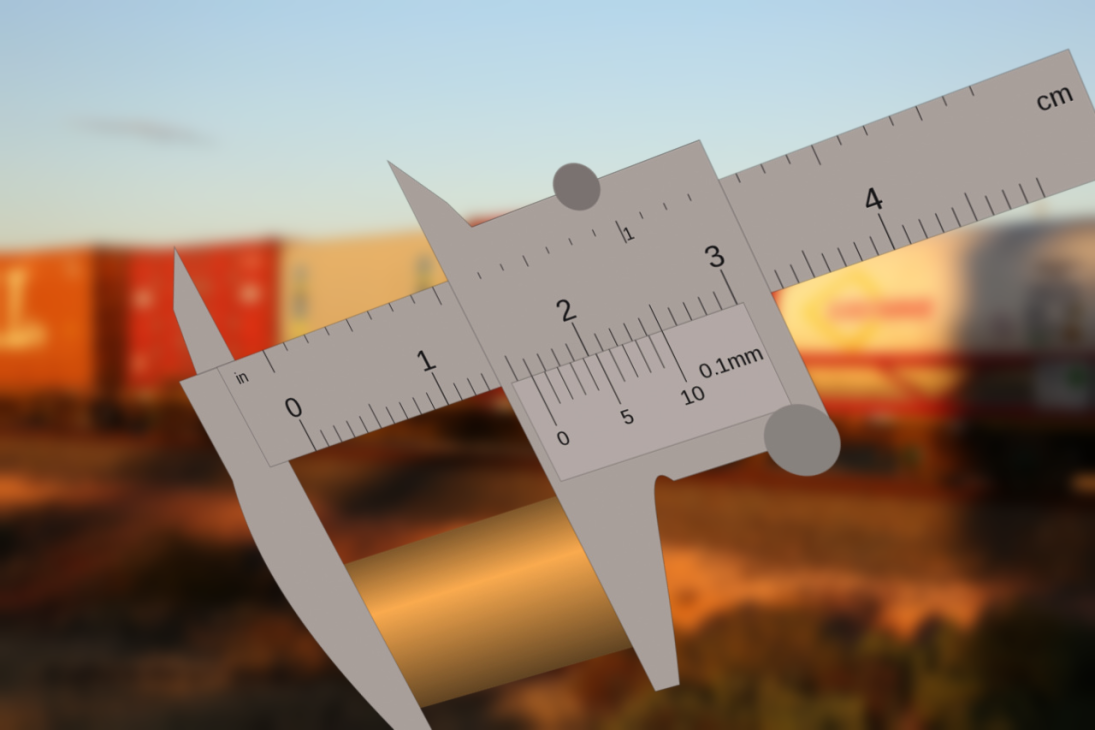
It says 16.0 mm
